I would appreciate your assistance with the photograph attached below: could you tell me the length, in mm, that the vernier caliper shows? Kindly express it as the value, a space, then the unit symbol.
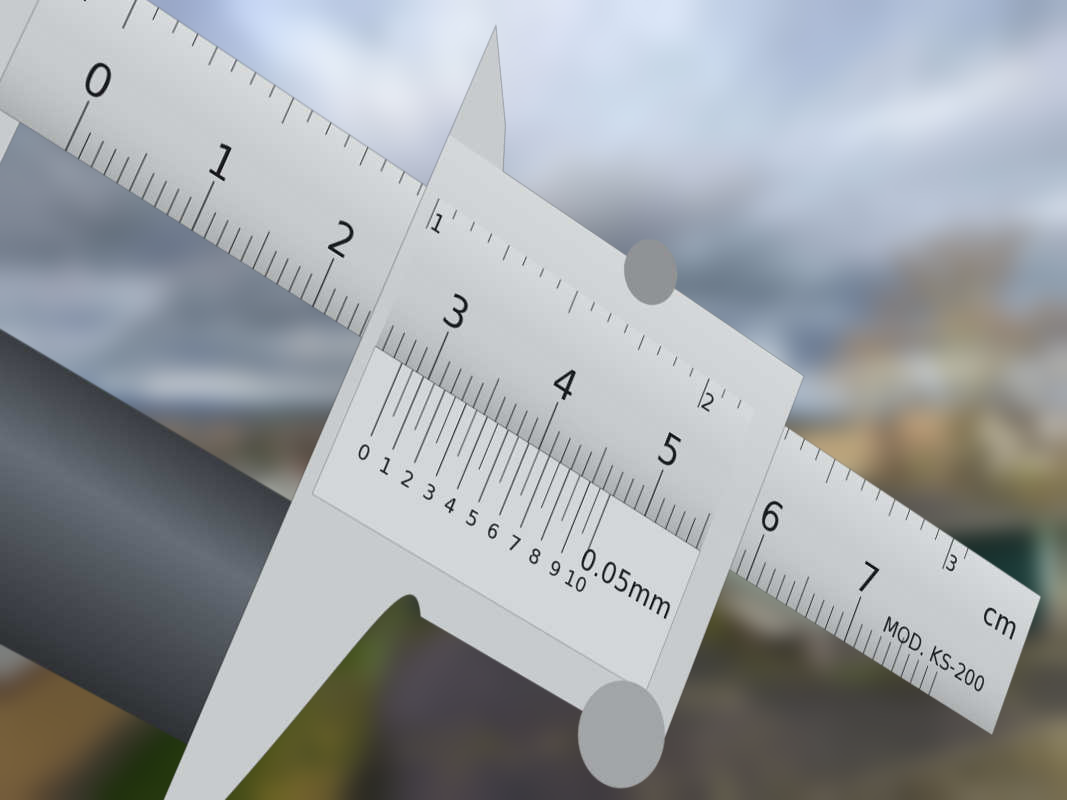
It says 27.7 mm
